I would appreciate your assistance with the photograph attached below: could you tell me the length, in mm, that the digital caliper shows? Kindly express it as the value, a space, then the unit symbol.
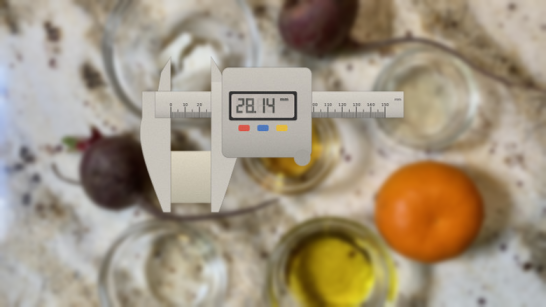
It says 28.14 mm
